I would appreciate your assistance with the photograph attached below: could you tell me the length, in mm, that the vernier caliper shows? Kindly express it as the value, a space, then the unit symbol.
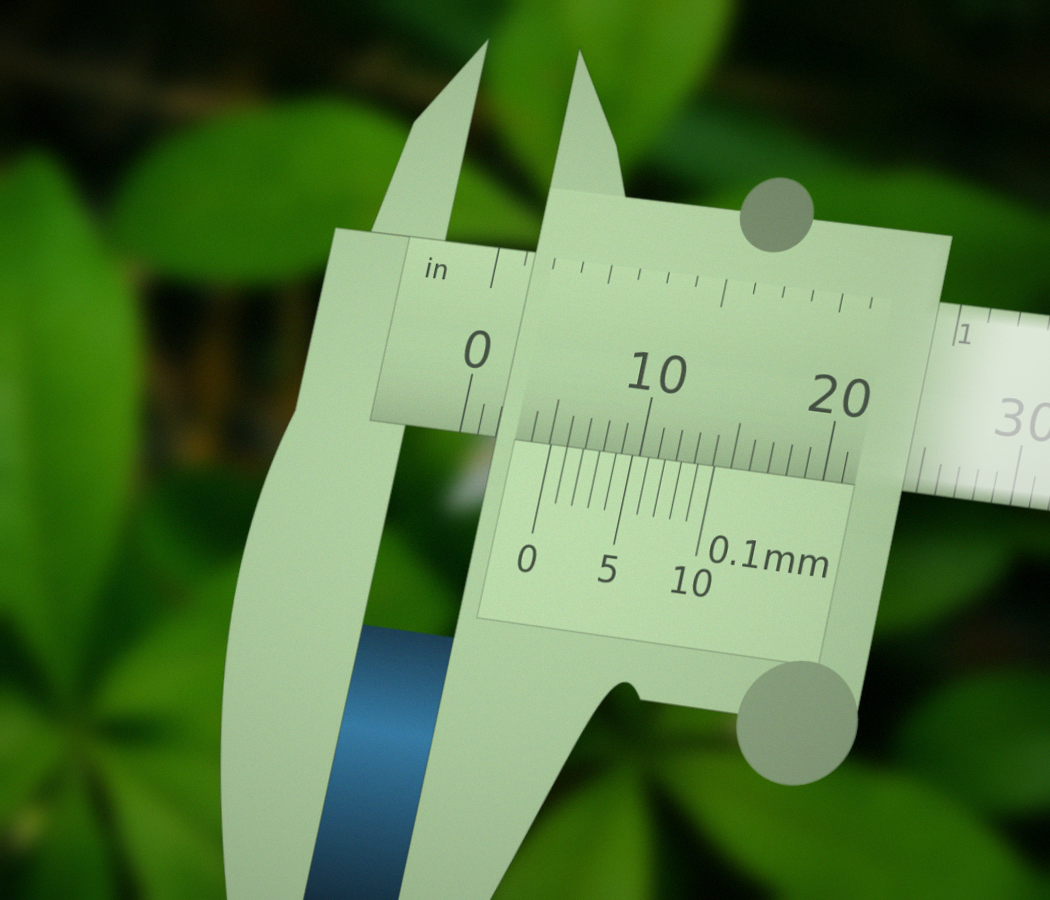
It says 5.1 mm
